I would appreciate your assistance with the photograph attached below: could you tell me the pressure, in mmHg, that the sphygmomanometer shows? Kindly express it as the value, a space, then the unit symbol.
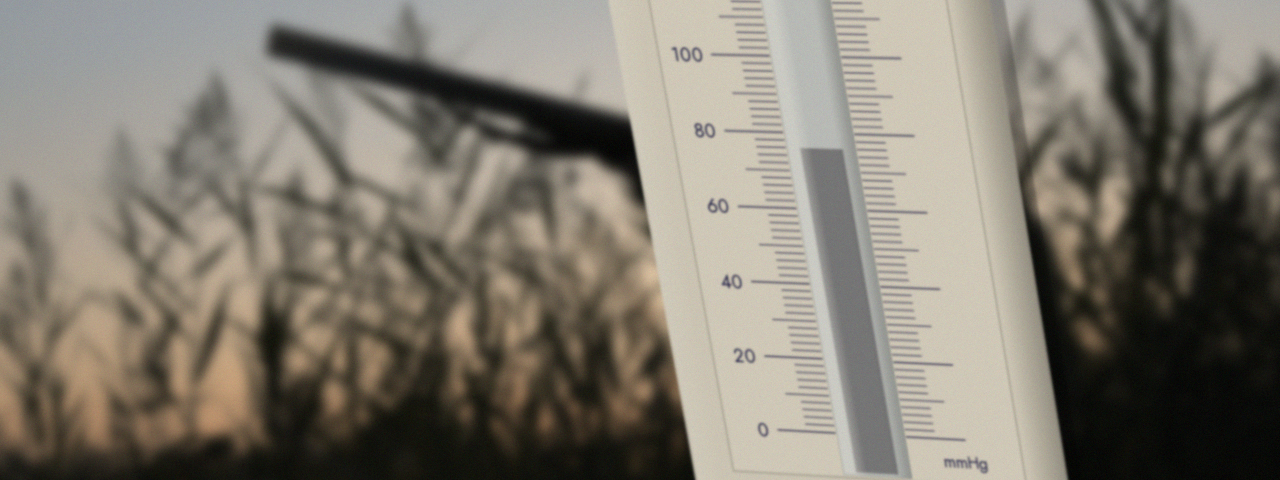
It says 76 mmHg
